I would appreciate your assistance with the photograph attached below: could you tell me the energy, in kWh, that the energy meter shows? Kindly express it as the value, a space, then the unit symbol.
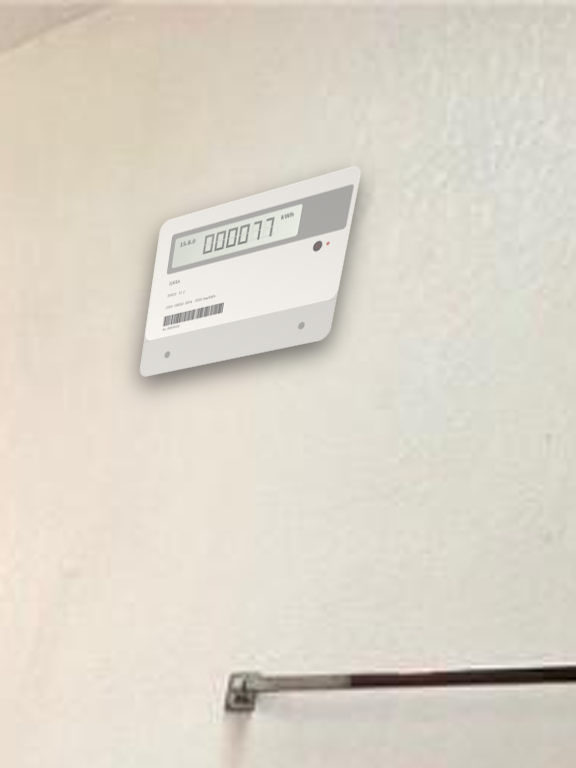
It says 77 kWh
